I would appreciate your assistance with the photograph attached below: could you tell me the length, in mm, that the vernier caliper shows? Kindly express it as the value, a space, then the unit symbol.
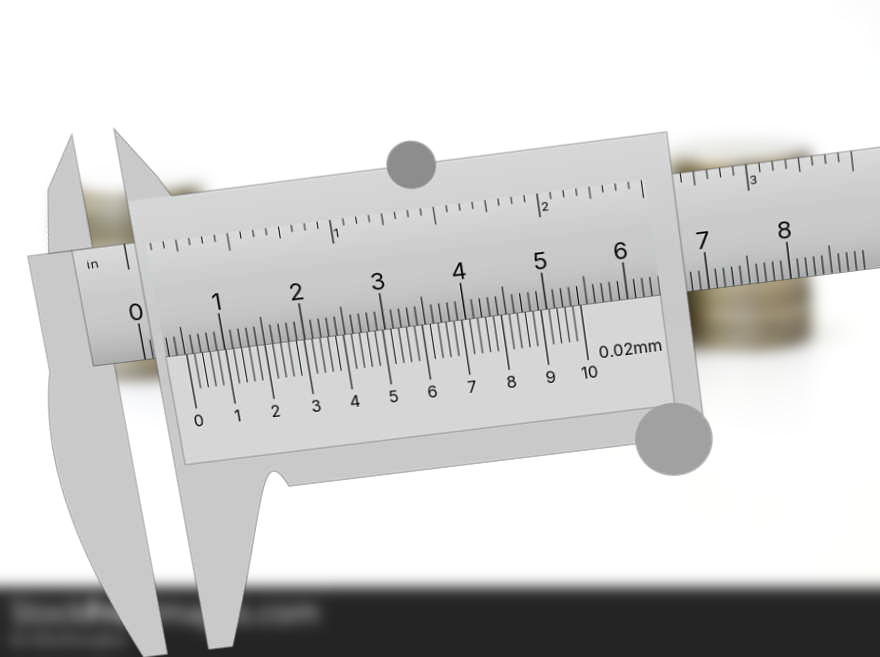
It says 5.2 mm
